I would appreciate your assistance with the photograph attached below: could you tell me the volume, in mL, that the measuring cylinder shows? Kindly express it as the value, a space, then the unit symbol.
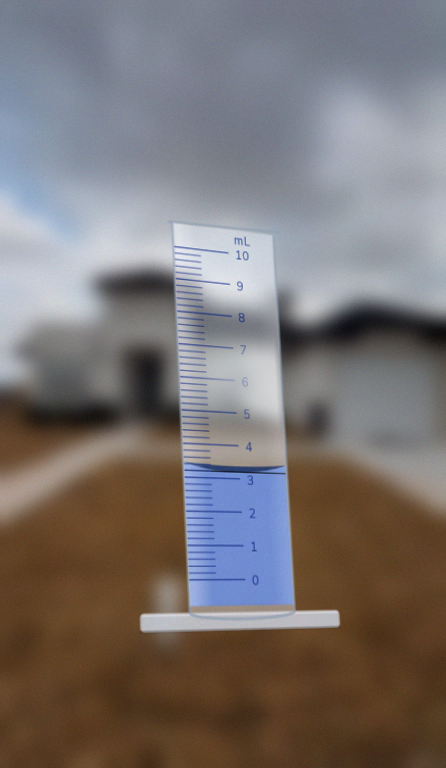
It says 3.2 mL
